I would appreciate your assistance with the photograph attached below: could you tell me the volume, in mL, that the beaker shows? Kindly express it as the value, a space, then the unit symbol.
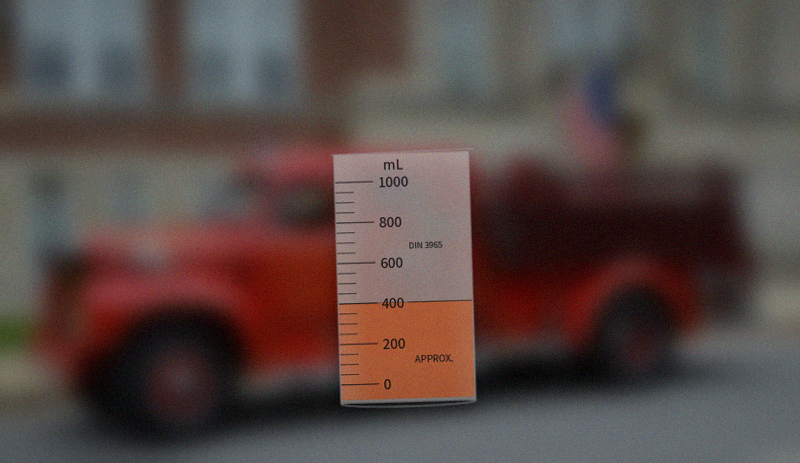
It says 400 mL
